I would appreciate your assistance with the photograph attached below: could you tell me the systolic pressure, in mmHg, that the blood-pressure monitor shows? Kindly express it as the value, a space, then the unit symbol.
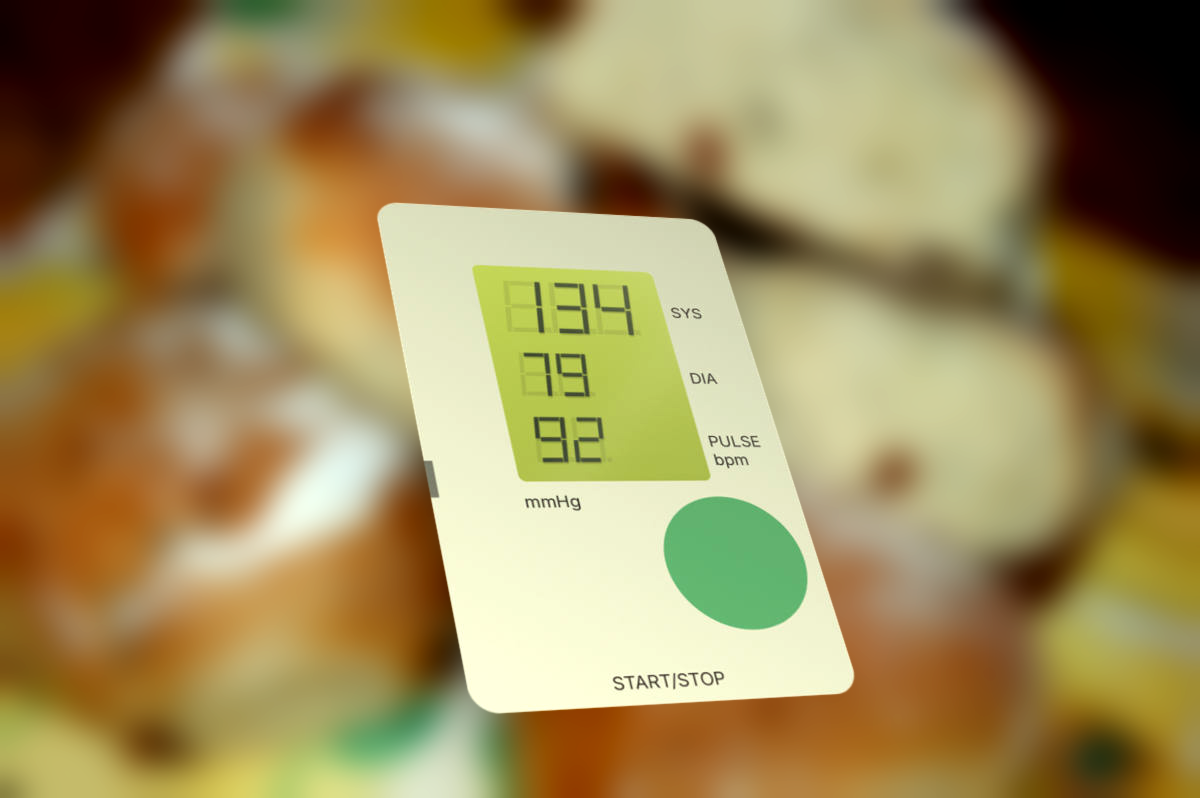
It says 134 mmHg
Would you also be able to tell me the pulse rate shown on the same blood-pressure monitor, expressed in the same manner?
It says 92 bpm
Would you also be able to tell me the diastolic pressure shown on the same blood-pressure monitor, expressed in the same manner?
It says 79 mmHg
